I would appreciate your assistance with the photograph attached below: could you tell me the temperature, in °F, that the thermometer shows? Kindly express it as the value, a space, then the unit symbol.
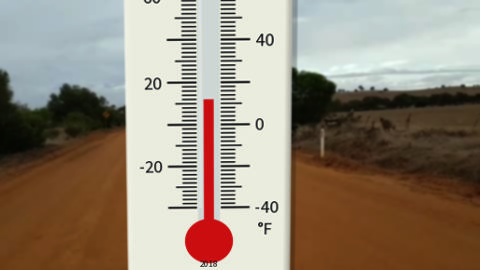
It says 12 °F
